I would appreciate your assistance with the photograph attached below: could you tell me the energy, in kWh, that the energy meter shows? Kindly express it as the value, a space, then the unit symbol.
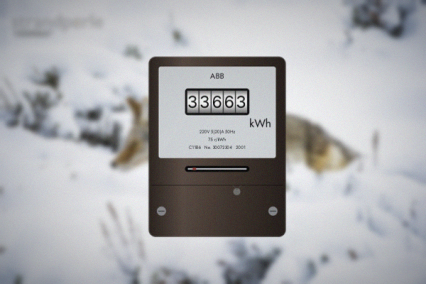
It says 33663 kWh
